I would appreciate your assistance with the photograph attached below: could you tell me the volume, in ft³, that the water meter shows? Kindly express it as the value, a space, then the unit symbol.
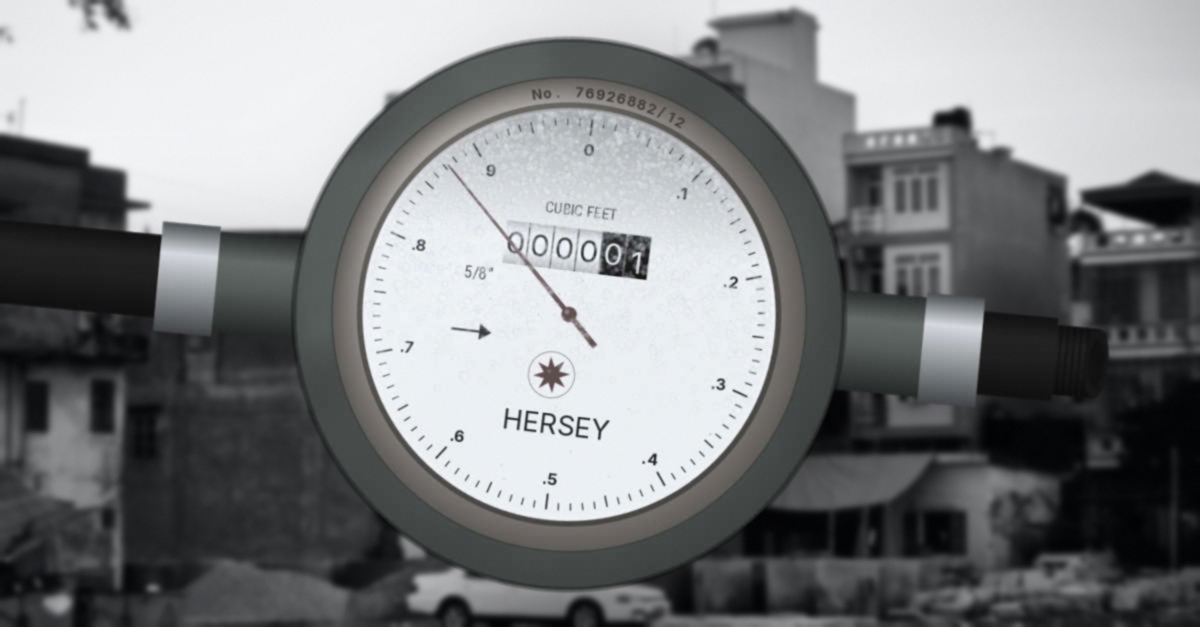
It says 0.87 ft³
